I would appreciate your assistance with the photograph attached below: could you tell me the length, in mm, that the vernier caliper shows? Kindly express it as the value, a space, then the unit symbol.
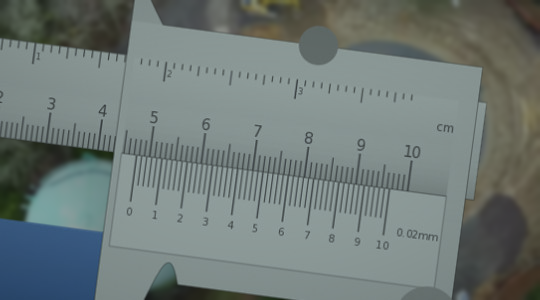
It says 47.5 mm
